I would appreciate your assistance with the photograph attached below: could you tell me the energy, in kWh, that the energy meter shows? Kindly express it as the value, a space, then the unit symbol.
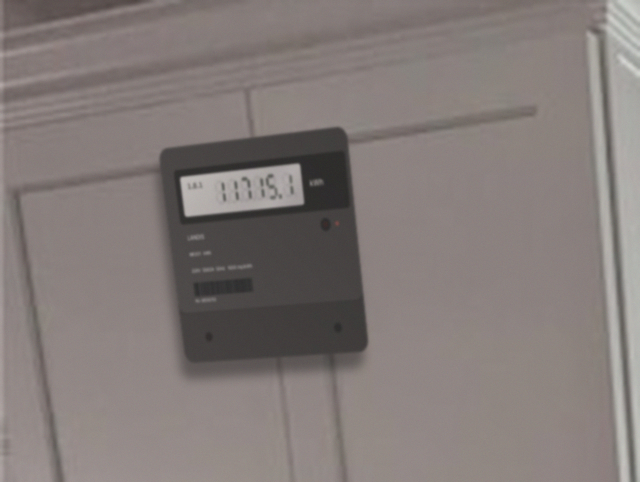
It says 11715.1 kWh
